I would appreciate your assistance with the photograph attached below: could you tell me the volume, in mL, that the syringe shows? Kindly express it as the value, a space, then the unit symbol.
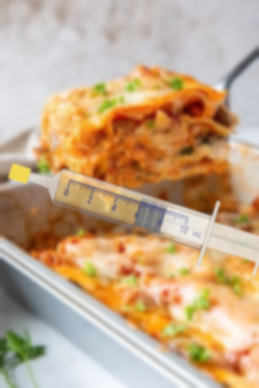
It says 6 mL
